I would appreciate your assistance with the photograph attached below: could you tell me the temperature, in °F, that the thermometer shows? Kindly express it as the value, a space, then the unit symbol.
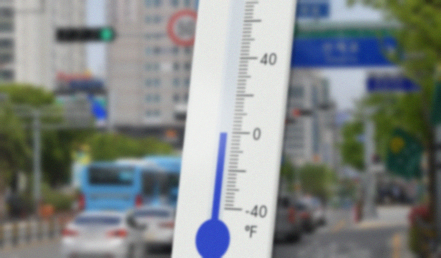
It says 0 °F
